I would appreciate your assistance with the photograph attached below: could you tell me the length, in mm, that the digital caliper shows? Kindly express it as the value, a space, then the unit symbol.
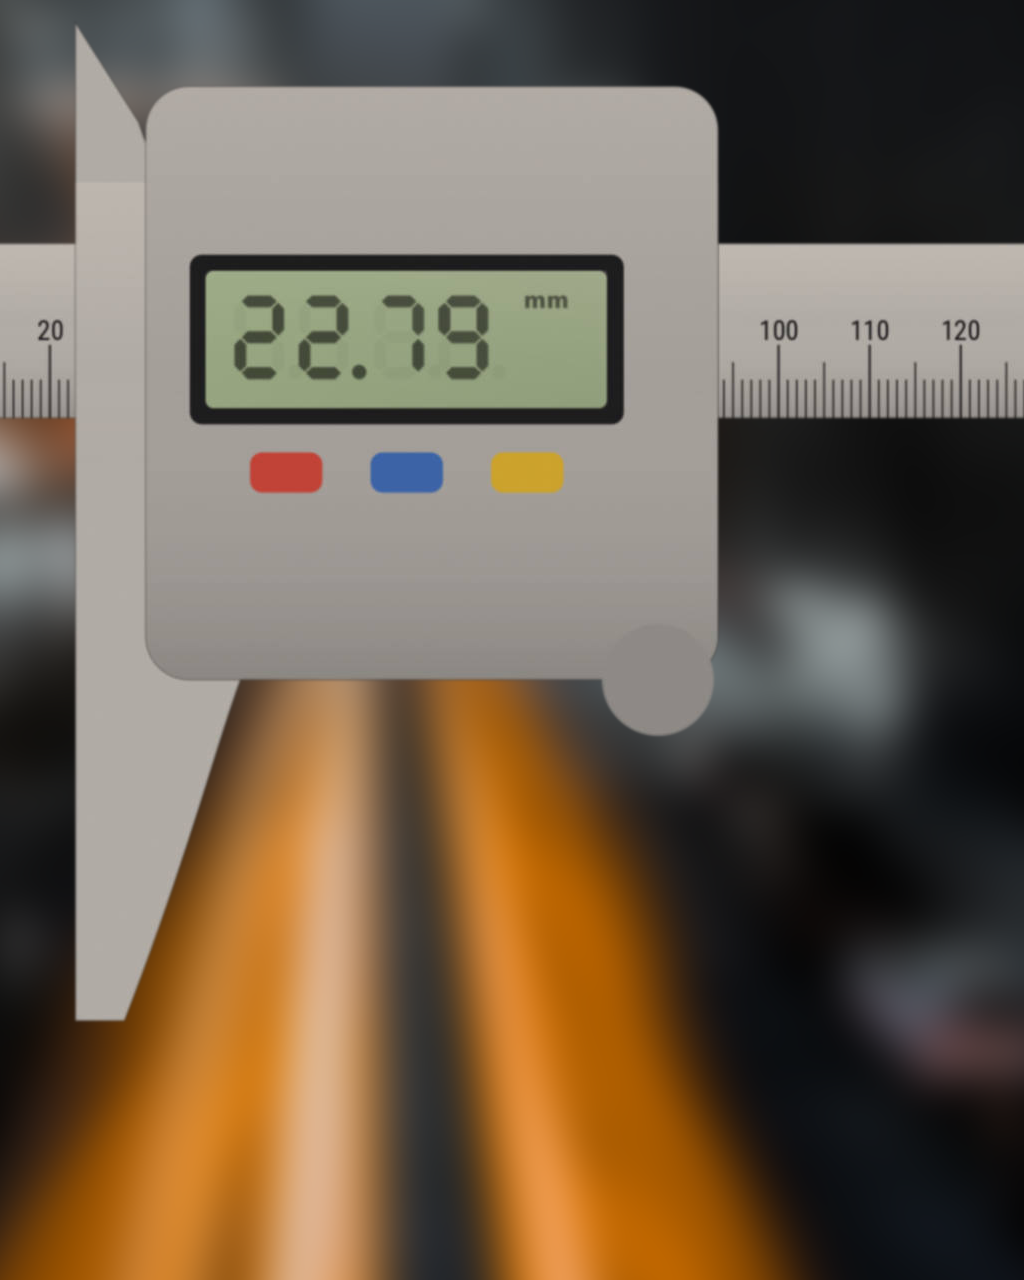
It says 22.79 mm
